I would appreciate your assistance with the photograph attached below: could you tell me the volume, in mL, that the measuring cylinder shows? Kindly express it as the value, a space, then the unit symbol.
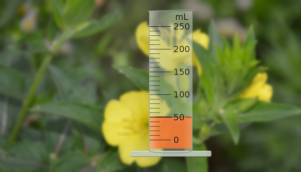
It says 50 mL
